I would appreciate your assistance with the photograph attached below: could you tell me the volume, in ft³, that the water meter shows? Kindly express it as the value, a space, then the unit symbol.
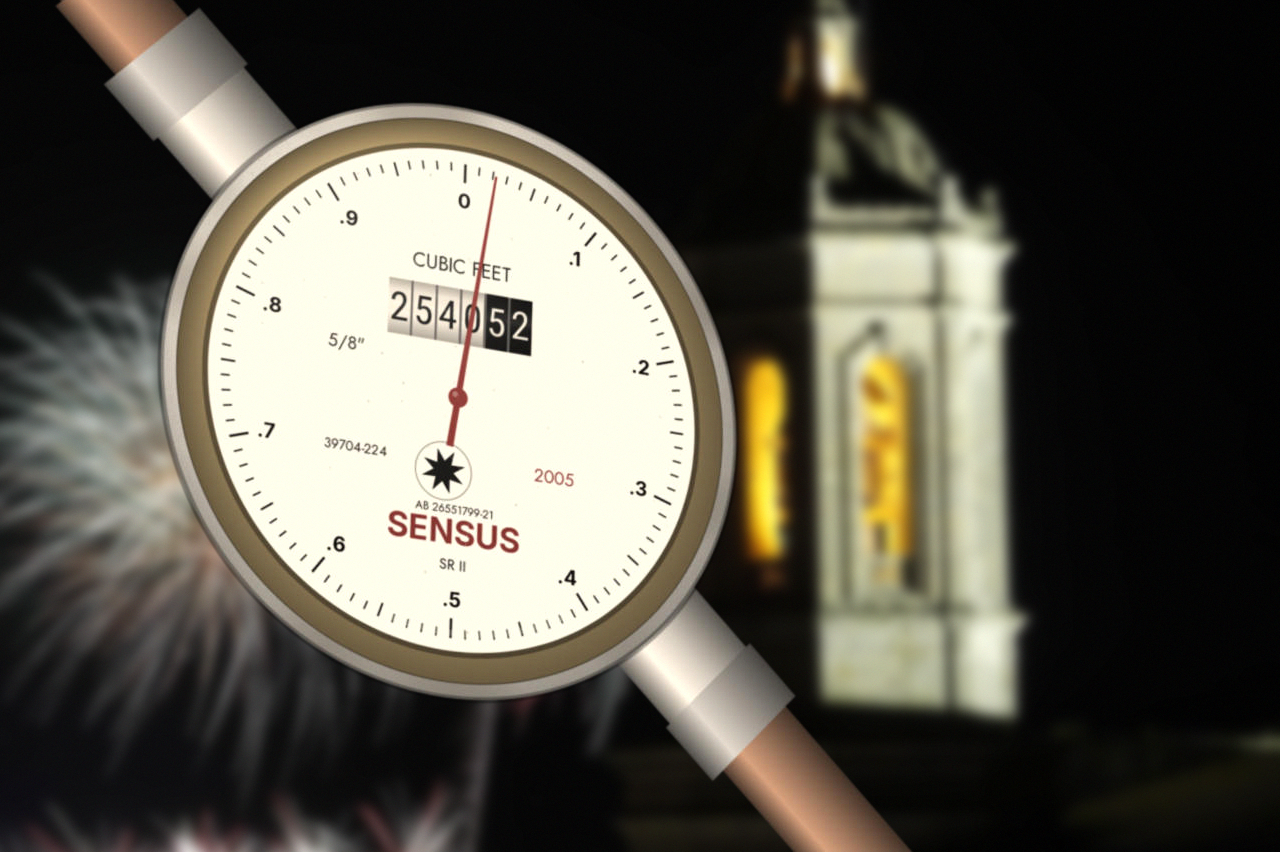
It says 254052.02 ft³
